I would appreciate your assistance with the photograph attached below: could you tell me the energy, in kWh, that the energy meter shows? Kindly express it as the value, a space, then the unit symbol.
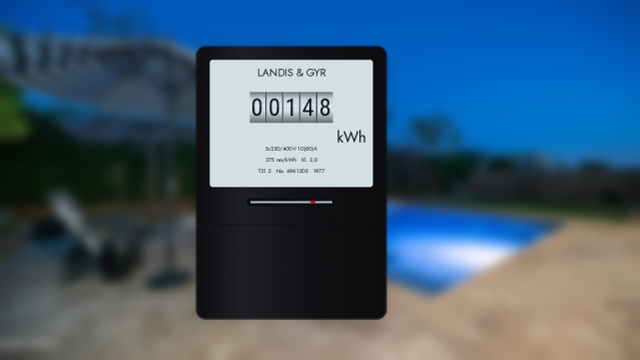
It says 148 kWh
